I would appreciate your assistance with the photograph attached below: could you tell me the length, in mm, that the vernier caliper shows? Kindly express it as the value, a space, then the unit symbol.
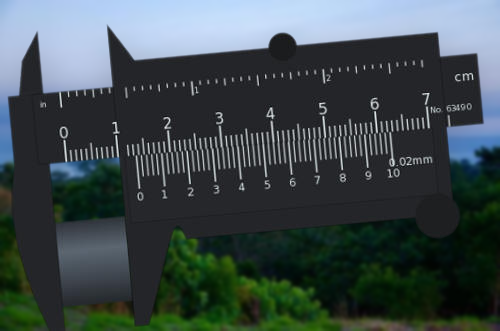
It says 13.5 mm
